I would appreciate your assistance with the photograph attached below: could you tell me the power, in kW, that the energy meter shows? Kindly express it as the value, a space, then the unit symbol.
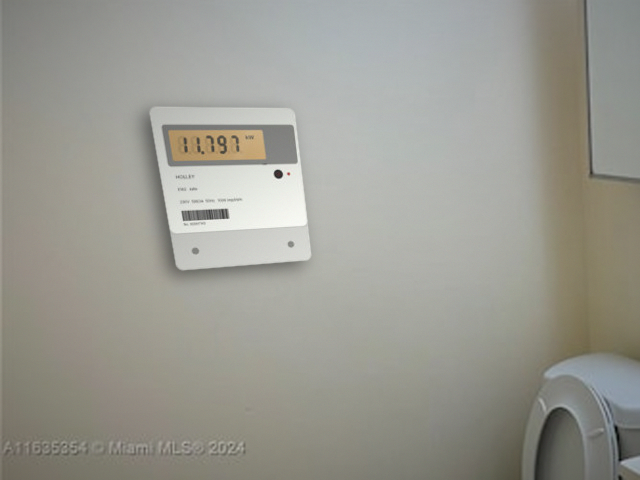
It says 11.797 kW
